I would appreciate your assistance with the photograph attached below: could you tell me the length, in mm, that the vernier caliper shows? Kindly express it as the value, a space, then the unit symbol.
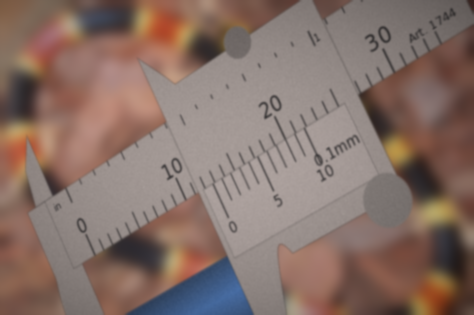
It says 12.8 mm
